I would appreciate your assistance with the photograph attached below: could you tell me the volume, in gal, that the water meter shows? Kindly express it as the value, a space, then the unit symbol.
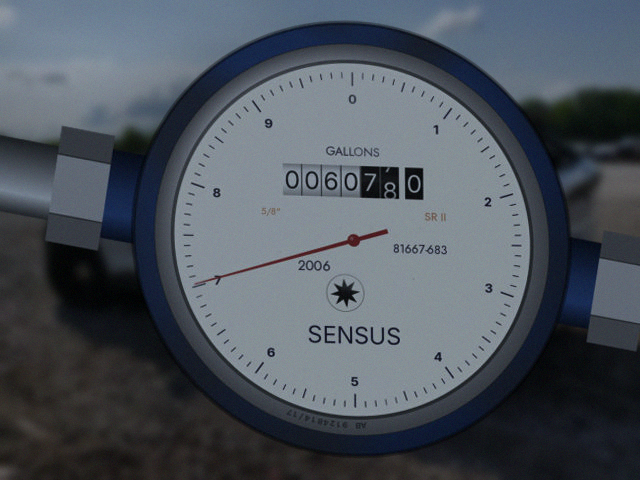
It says 60777.0 gal
